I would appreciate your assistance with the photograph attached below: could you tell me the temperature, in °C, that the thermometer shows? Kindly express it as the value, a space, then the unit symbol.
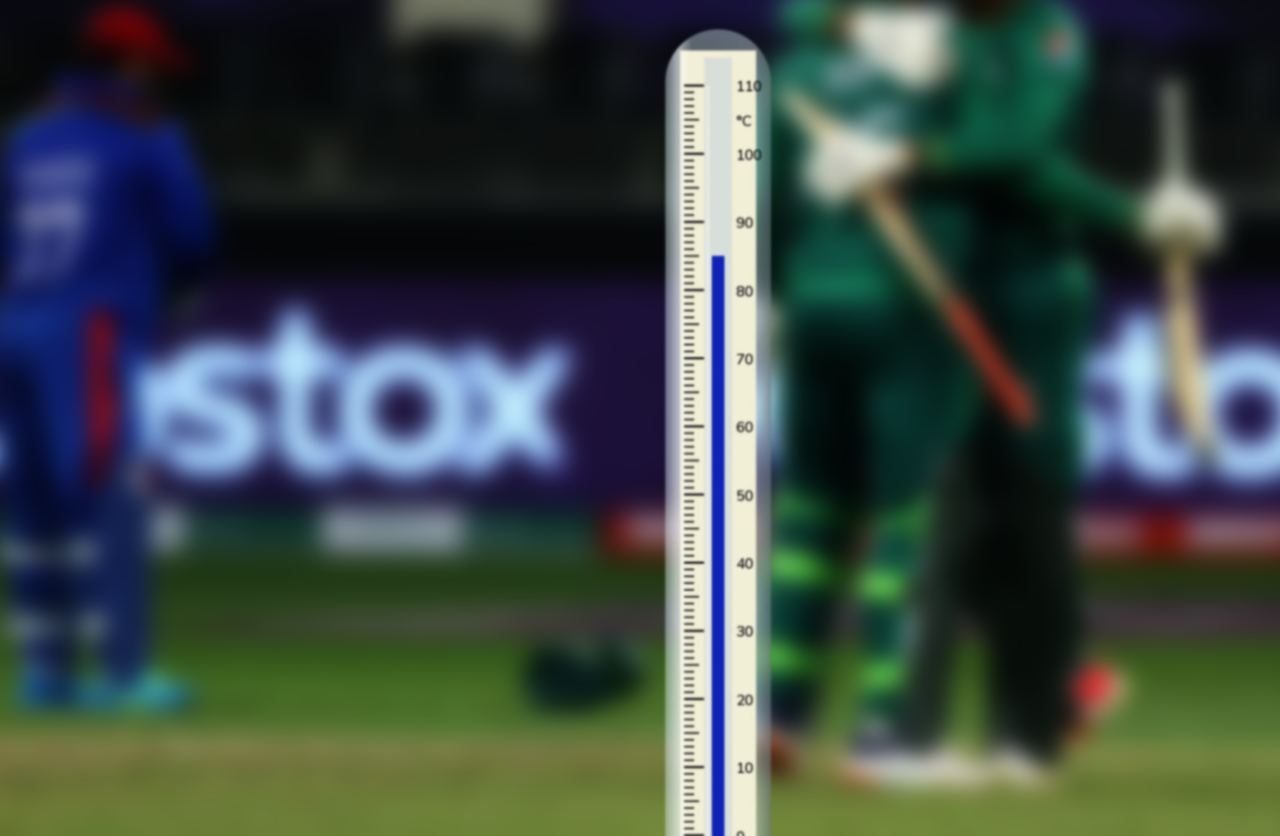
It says 85 °C
